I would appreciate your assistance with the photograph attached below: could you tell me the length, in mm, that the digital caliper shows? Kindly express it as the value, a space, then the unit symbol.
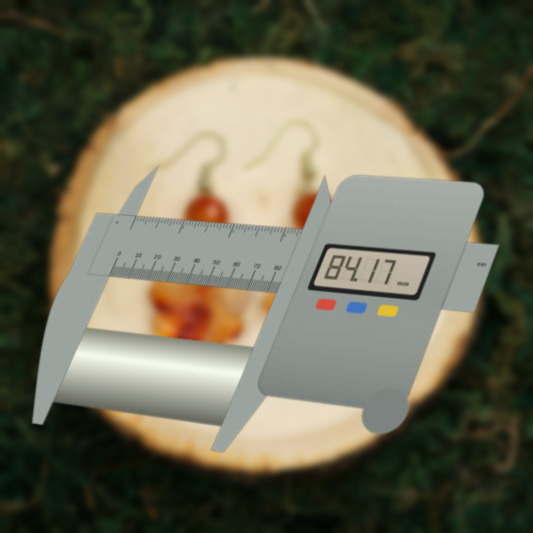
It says 84.17 mm
